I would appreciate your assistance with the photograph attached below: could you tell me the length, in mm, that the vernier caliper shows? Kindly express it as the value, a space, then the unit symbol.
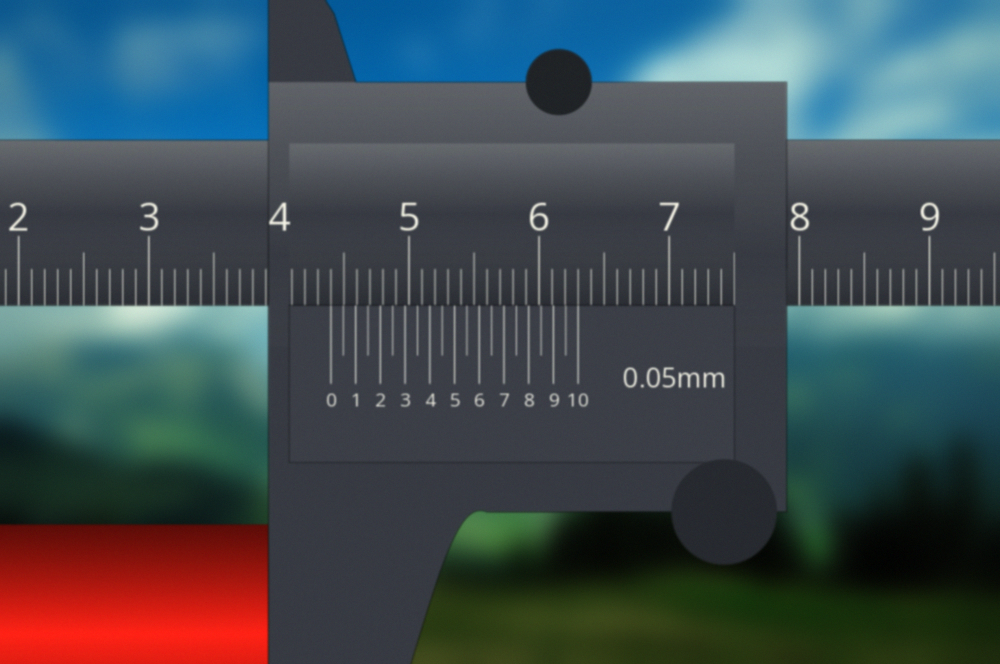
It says 44.0 mm
